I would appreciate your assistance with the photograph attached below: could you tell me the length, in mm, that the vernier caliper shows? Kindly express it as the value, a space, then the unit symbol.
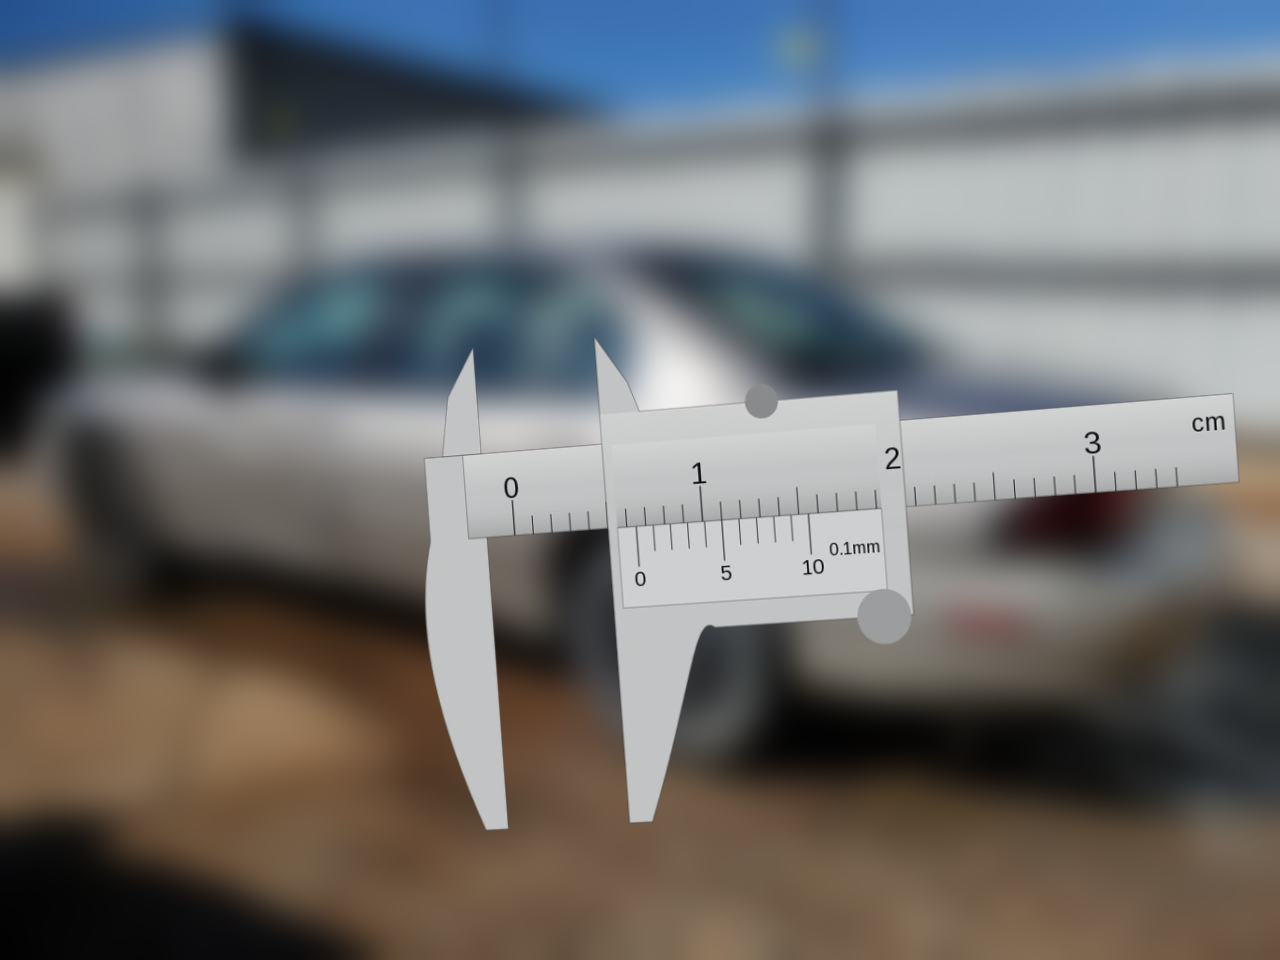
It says 6.5 mm
